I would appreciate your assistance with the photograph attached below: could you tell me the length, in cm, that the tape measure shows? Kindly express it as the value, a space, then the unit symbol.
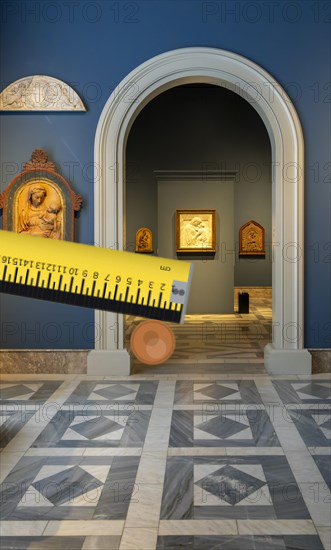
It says 4 cm
